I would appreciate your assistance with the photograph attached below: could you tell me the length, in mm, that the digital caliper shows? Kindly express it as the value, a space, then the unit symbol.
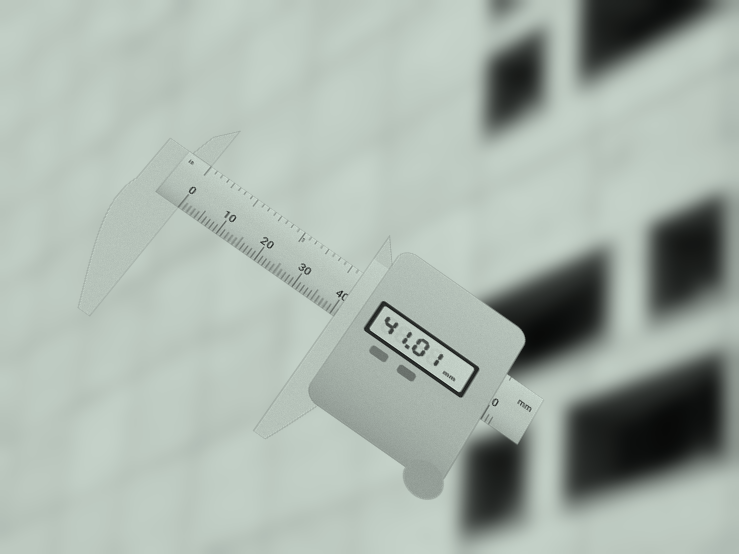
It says 41.01 mm
